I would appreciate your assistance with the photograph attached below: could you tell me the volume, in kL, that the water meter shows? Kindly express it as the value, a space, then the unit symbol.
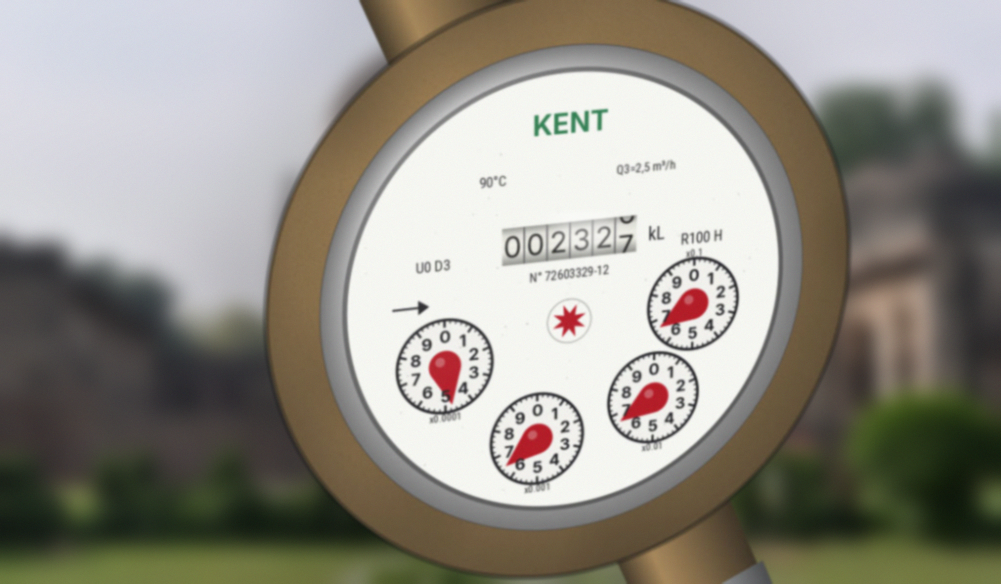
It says 2326.6664 kL
